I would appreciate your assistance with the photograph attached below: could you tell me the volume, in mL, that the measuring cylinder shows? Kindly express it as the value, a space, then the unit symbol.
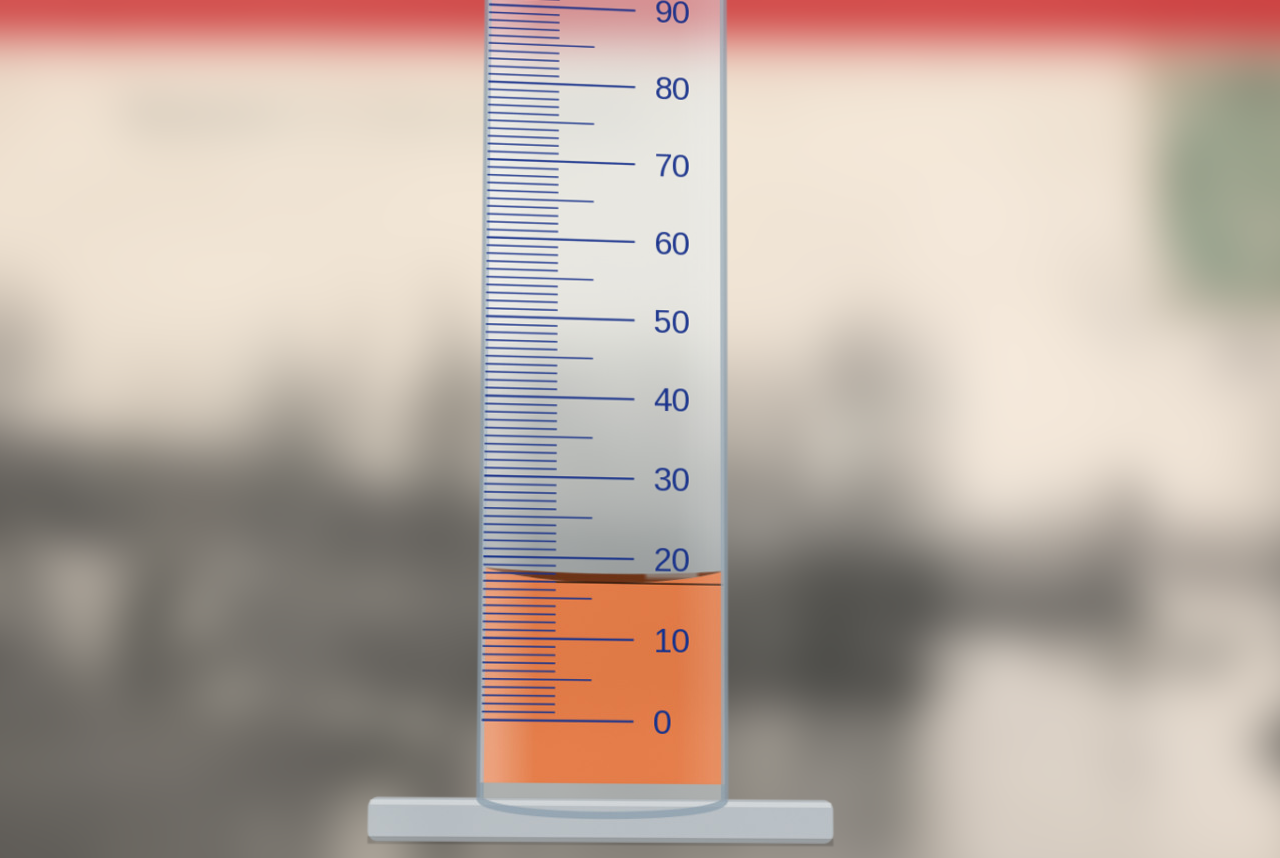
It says 17 mL
